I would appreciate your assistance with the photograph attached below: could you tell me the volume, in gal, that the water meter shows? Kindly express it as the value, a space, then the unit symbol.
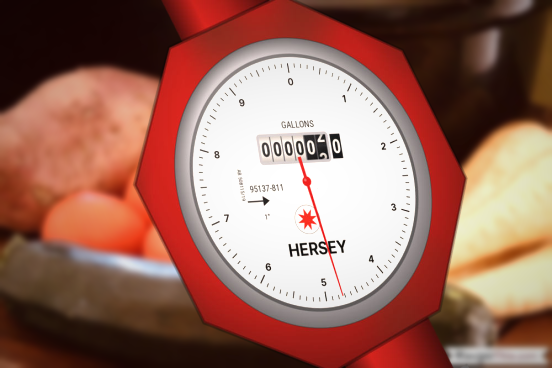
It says 24.7 gal
